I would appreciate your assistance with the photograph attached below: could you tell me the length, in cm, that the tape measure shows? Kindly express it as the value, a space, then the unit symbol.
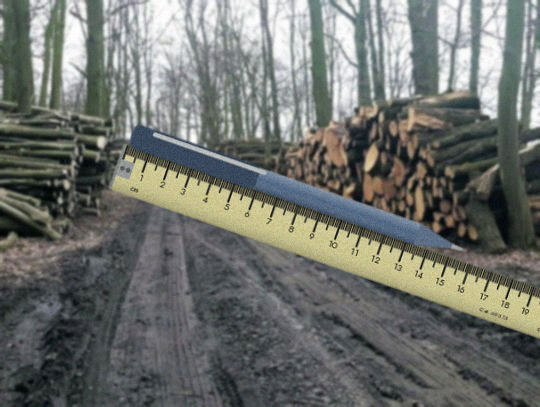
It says 15.5 cm
